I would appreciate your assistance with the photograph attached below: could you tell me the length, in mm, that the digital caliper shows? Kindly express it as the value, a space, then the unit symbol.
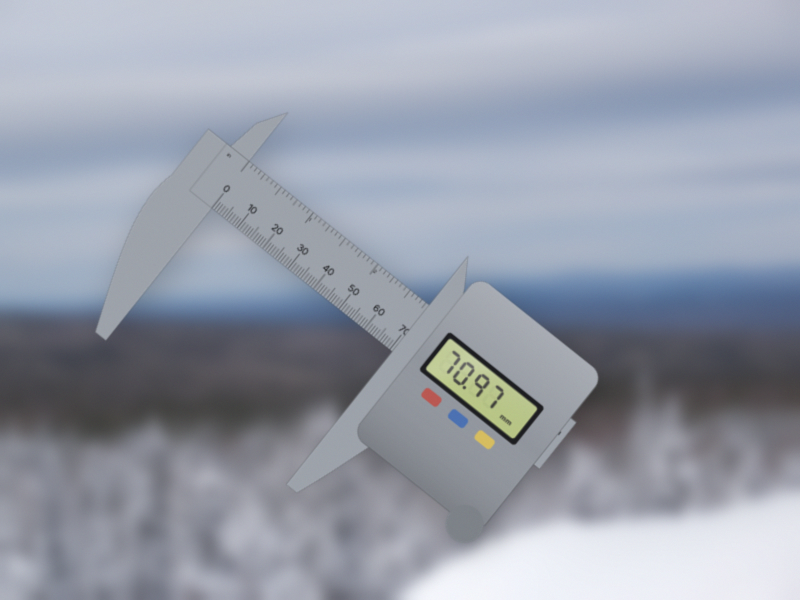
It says 70.97 mm
